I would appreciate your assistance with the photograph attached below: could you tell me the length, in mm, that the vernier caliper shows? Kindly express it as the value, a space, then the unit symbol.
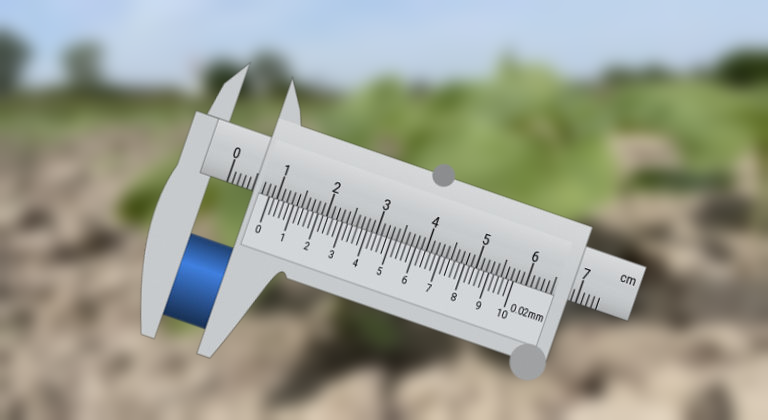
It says 8.5 mm
